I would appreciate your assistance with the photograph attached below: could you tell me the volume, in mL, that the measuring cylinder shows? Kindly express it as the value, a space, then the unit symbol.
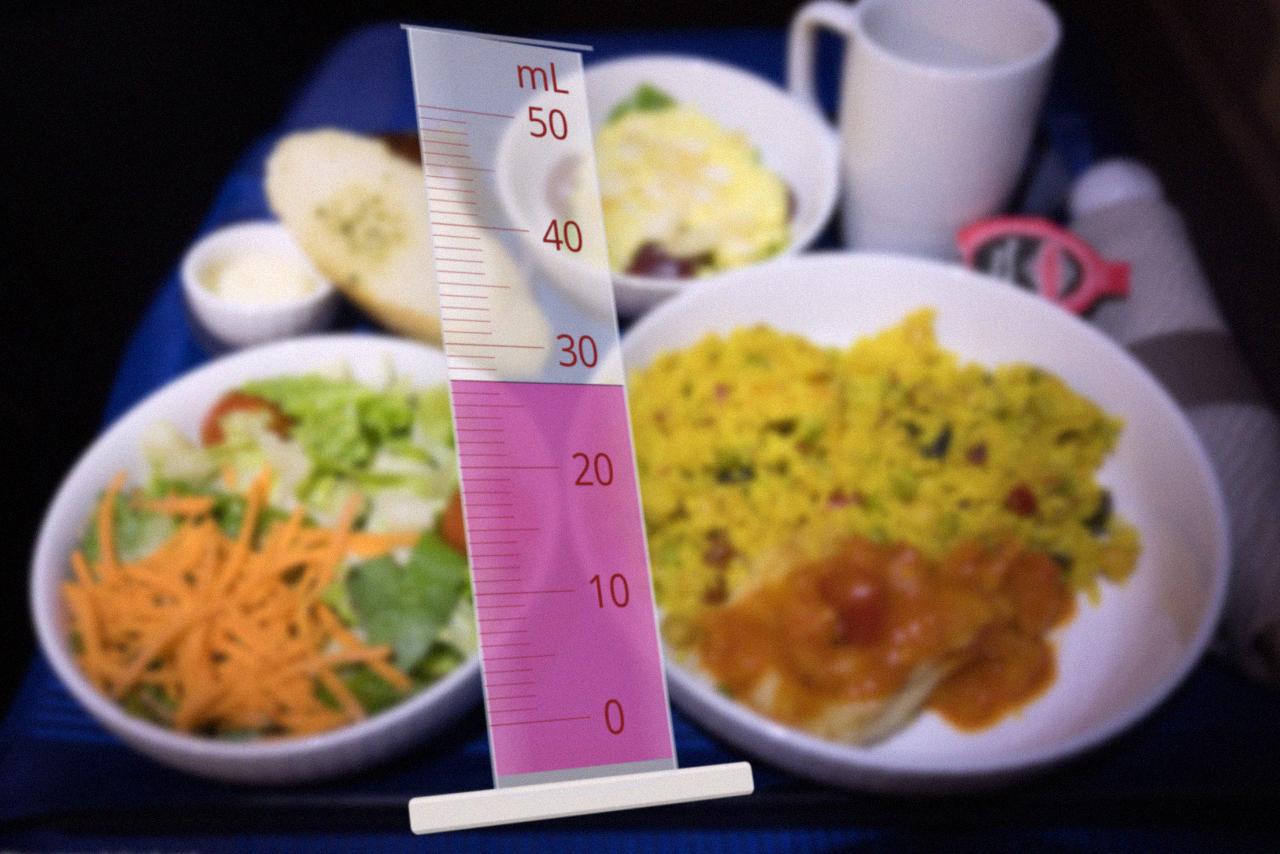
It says 27 mL
